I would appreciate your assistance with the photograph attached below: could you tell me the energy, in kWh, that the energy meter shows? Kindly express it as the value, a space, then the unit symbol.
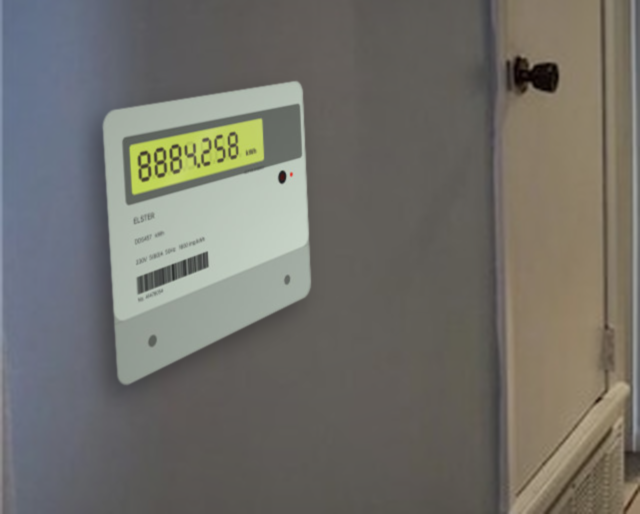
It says 8884.258 kWh
